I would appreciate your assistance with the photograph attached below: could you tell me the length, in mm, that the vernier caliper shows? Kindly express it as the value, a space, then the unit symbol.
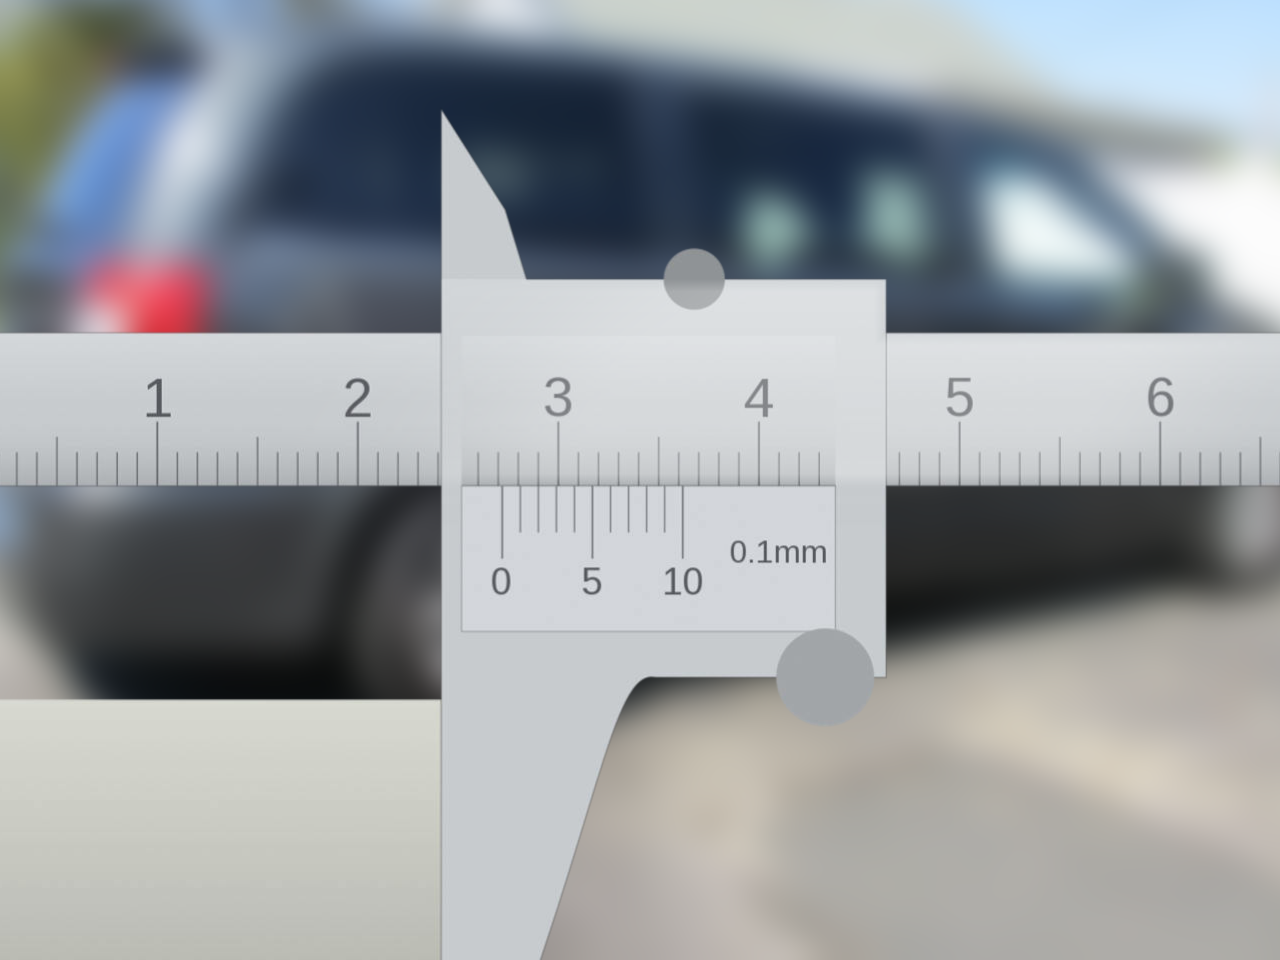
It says 27.2 mm
